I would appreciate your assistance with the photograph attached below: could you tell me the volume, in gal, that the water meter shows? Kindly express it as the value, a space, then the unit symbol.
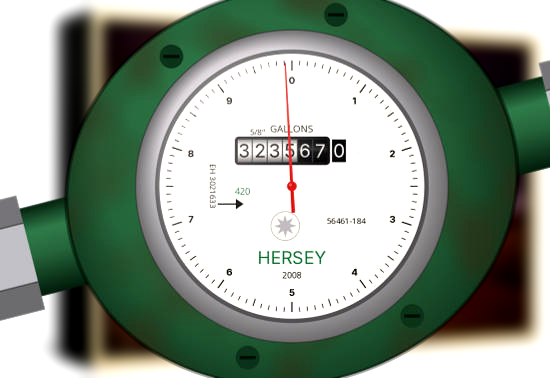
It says 3235669.9 gal
